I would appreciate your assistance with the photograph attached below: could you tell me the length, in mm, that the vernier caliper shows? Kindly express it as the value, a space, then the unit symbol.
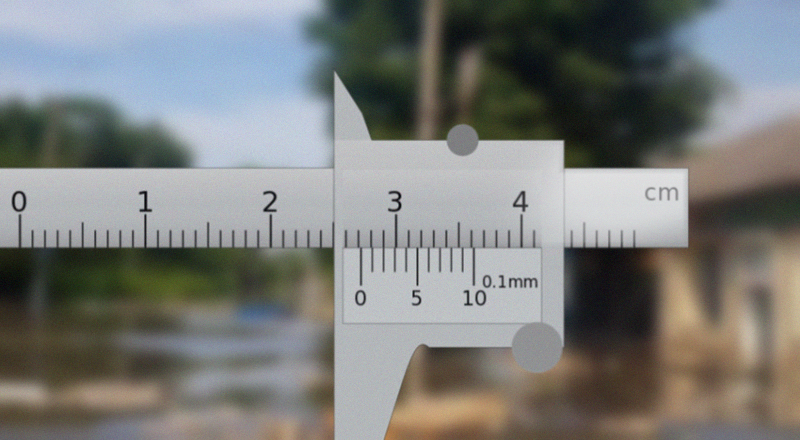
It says 27.2 mm
